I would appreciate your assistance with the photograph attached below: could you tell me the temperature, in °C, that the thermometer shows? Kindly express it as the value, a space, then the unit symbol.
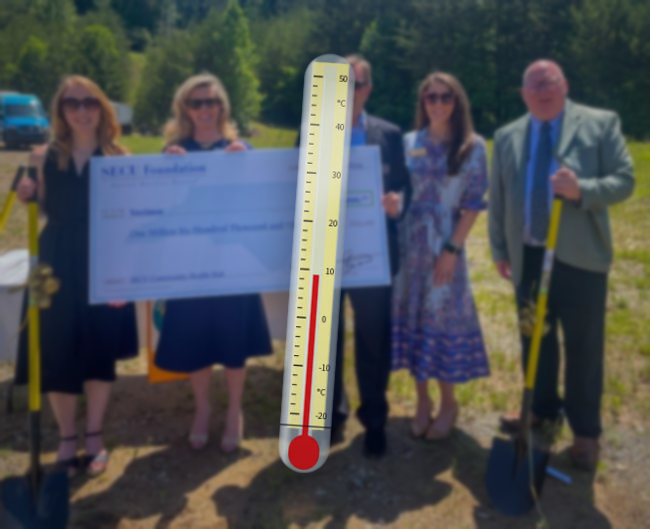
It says 9 °C
